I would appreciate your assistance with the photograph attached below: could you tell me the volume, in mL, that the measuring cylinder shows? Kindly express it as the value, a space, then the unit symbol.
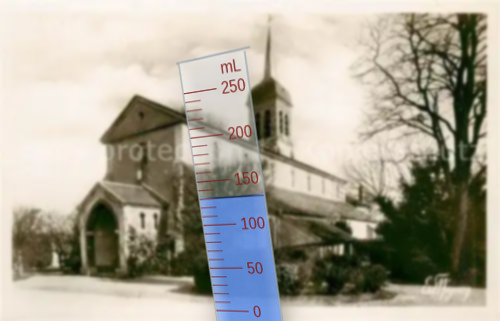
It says 130 mL
